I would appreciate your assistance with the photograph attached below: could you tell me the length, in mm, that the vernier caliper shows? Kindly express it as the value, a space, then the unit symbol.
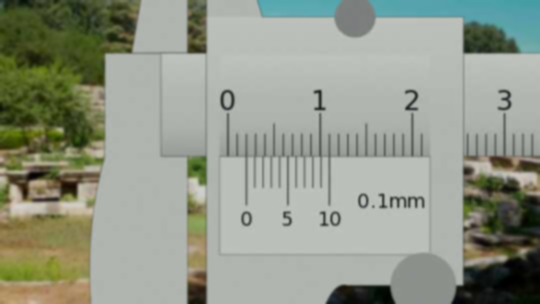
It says 2.0 mm
